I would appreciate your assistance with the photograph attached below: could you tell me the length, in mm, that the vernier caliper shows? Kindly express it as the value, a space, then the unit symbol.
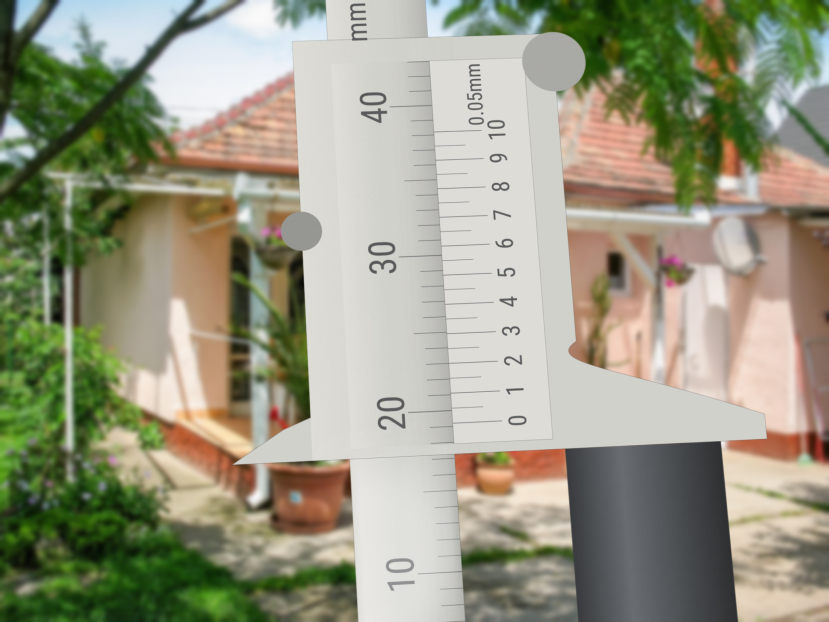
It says 19.2 mm
